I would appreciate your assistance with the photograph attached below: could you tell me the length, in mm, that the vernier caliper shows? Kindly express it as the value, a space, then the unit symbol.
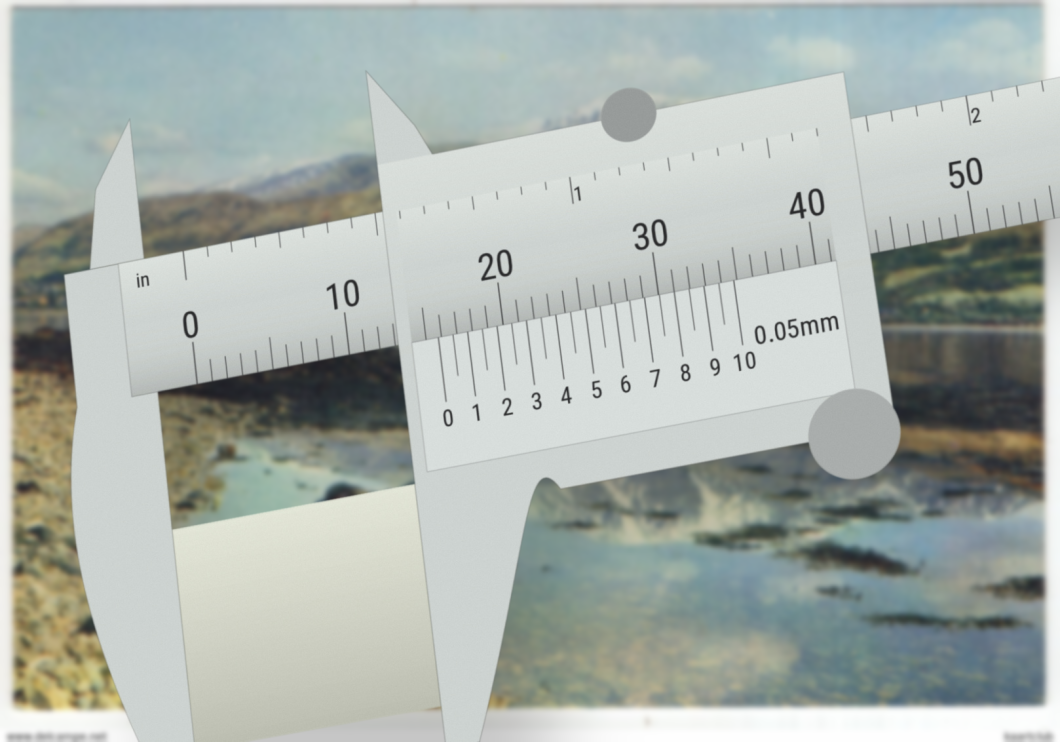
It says 15.8 mm
